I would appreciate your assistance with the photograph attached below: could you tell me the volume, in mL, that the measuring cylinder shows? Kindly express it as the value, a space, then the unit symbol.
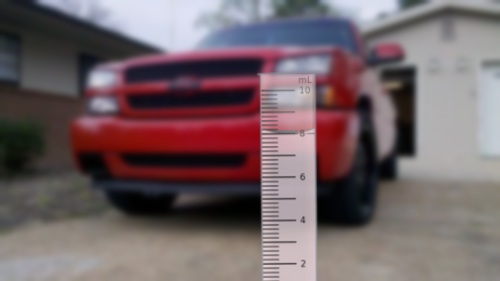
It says 8 mL
